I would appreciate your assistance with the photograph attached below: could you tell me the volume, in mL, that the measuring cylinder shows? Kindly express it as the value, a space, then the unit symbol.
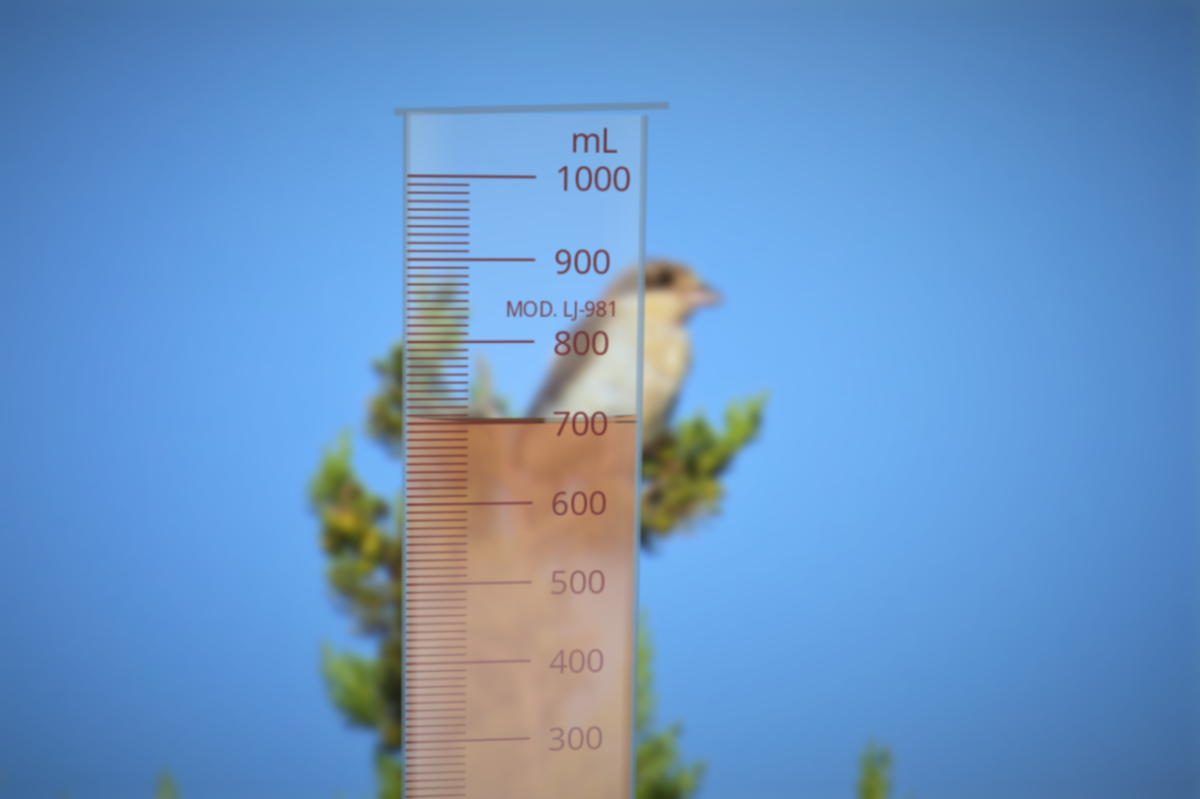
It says 700 mL
